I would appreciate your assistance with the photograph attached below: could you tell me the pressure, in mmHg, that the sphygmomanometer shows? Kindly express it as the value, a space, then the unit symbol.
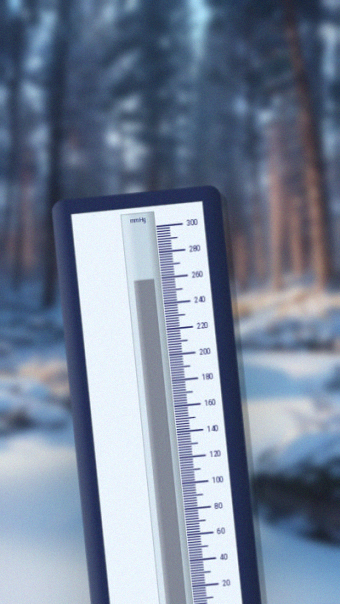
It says 260 mmHg
